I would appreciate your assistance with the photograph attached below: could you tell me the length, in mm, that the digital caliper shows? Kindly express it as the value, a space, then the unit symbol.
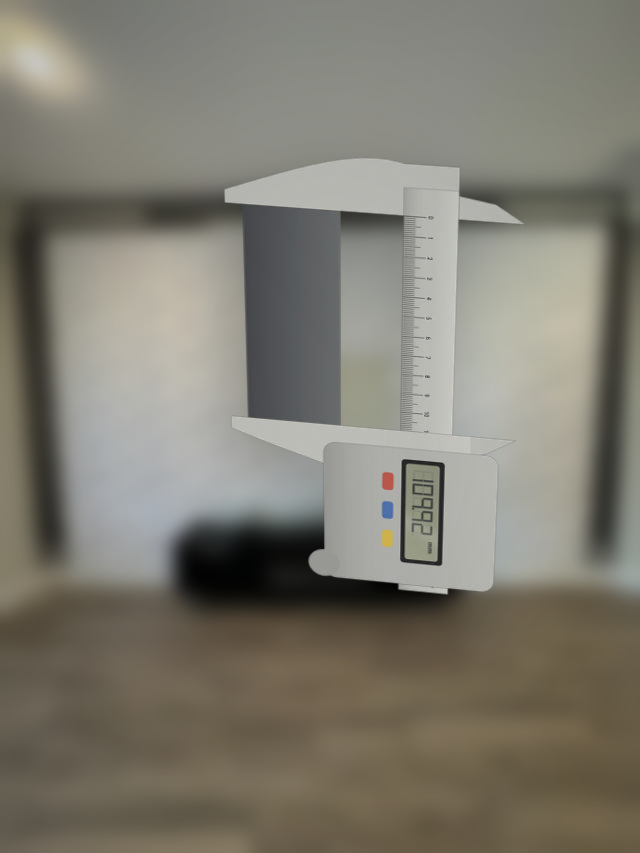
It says 109.92 mm
